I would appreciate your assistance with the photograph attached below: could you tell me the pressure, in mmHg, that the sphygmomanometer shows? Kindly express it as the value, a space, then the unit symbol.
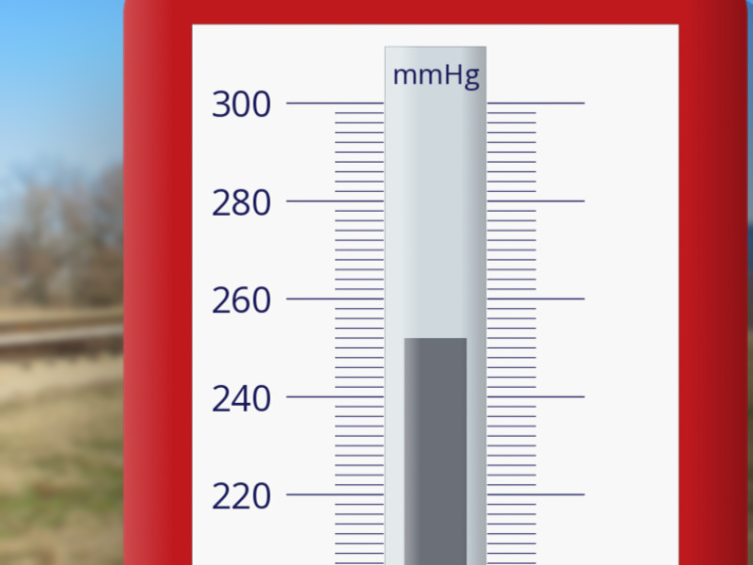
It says 252 mmHg
